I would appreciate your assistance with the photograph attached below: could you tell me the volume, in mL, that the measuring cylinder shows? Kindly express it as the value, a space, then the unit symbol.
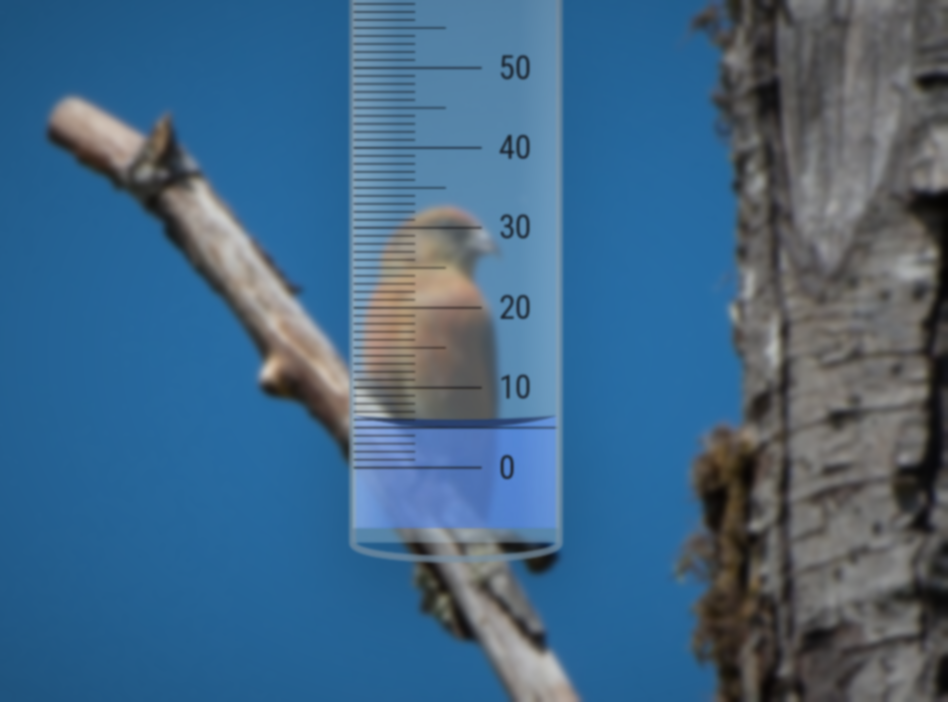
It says 5 mL
